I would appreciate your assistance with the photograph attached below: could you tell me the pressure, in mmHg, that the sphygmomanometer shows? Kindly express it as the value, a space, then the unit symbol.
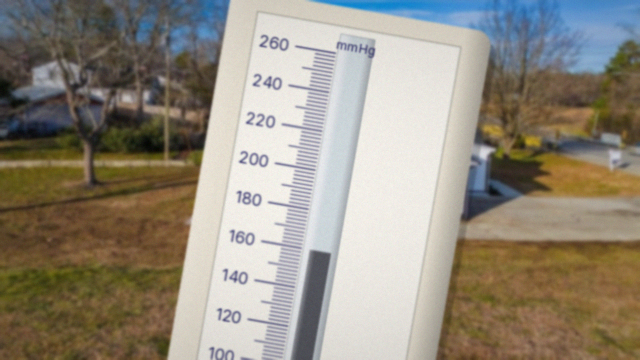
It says 160 mmHg
